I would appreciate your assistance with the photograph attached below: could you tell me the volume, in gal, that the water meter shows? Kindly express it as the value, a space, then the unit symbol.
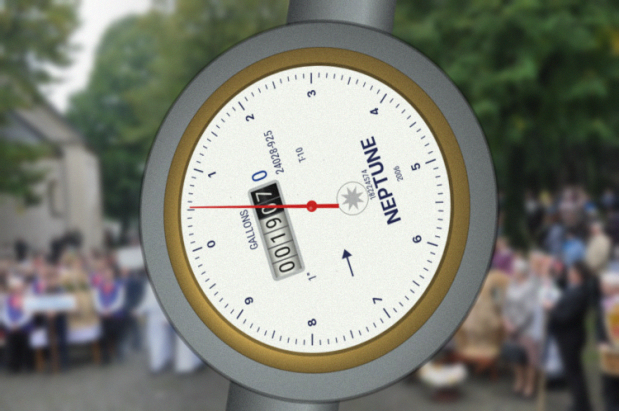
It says 19070.5 gal
